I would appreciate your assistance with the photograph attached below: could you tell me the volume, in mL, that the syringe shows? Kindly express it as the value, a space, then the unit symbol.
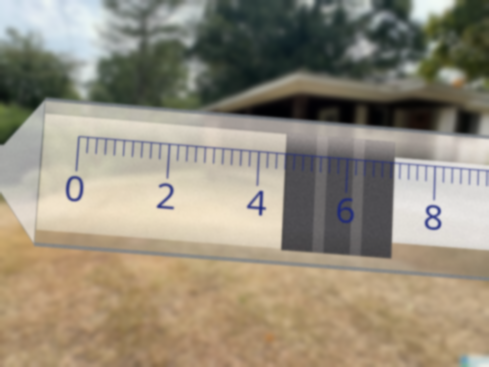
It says 4.6 mL
